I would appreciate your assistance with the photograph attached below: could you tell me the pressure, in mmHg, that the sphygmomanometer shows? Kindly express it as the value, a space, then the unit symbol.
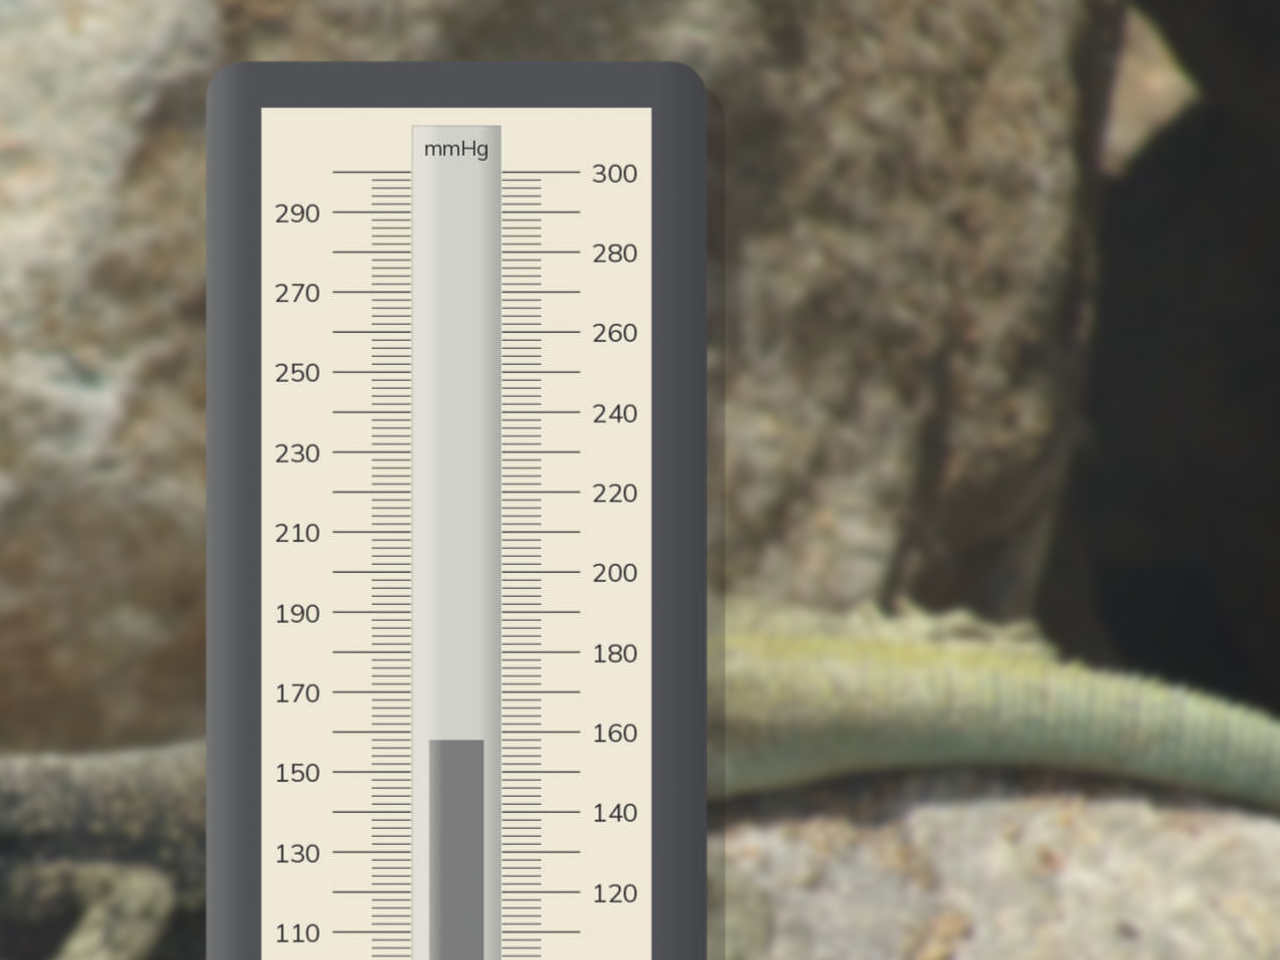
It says 158 mmHg
